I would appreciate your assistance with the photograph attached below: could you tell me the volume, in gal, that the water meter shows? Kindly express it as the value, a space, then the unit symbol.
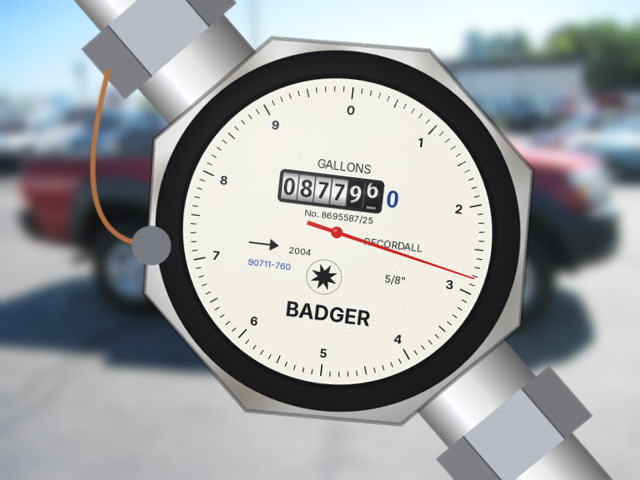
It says 877962.8 gal
